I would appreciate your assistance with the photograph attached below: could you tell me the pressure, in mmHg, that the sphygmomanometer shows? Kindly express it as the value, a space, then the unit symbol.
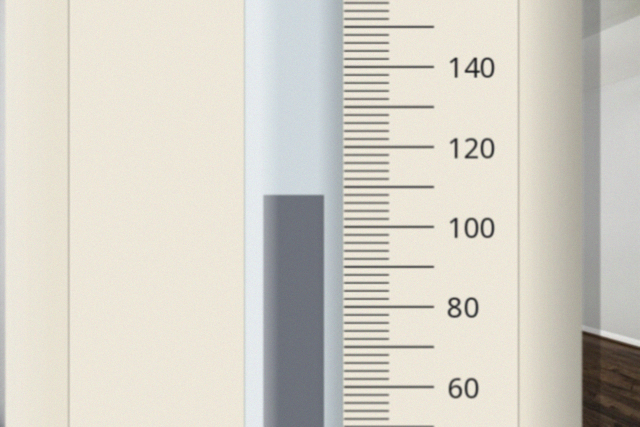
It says 108 mmHg
